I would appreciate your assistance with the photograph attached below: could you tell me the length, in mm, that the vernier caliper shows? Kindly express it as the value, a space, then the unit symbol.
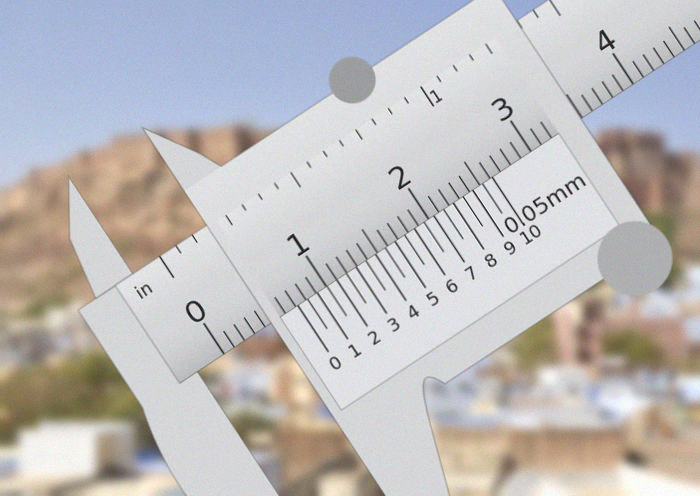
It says 7.2 mm
